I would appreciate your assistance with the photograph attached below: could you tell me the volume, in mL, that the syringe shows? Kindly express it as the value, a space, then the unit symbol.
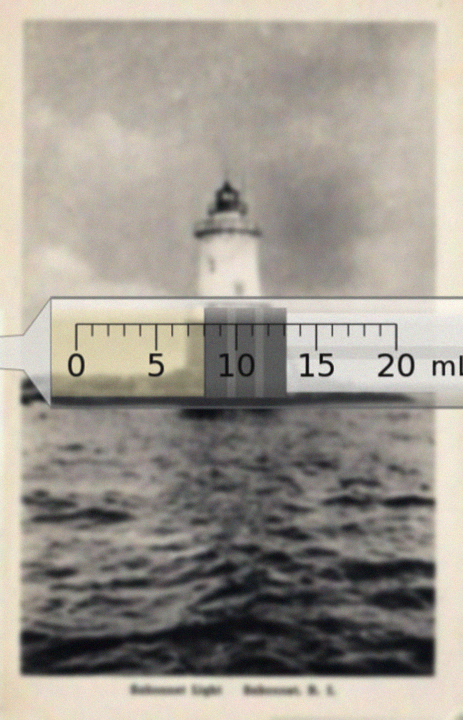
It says 8 mL
